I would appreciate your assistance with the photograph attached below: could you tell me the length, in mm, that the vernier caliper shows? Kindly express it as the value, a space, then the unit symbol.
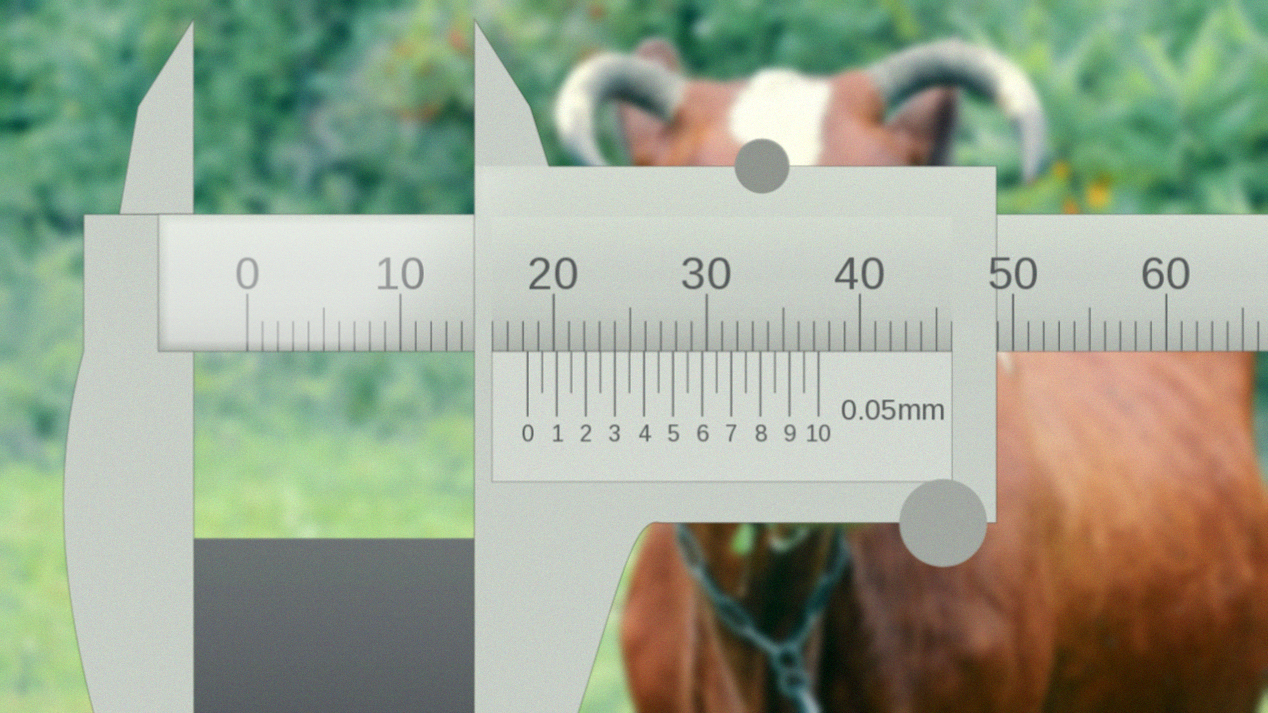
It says 18.3 mm
